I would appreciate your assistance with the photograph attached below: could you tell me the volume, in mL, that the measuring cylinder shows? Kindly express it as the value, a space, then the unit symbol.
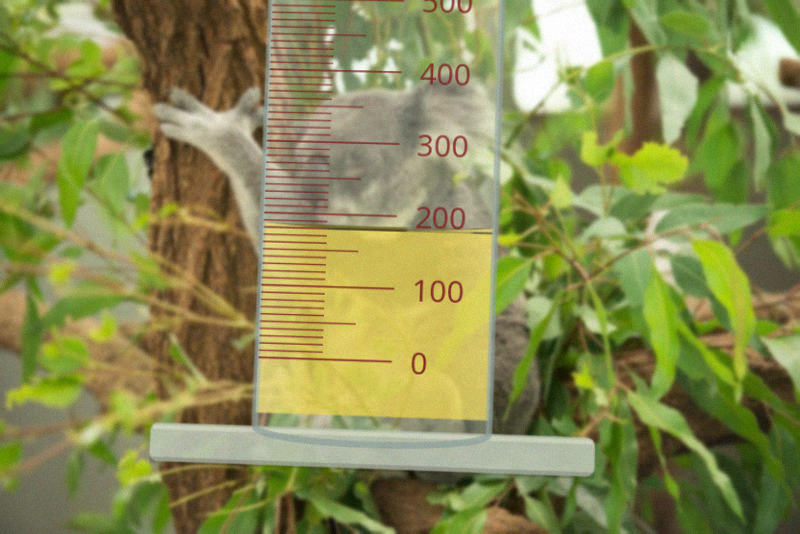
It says 180 mL
